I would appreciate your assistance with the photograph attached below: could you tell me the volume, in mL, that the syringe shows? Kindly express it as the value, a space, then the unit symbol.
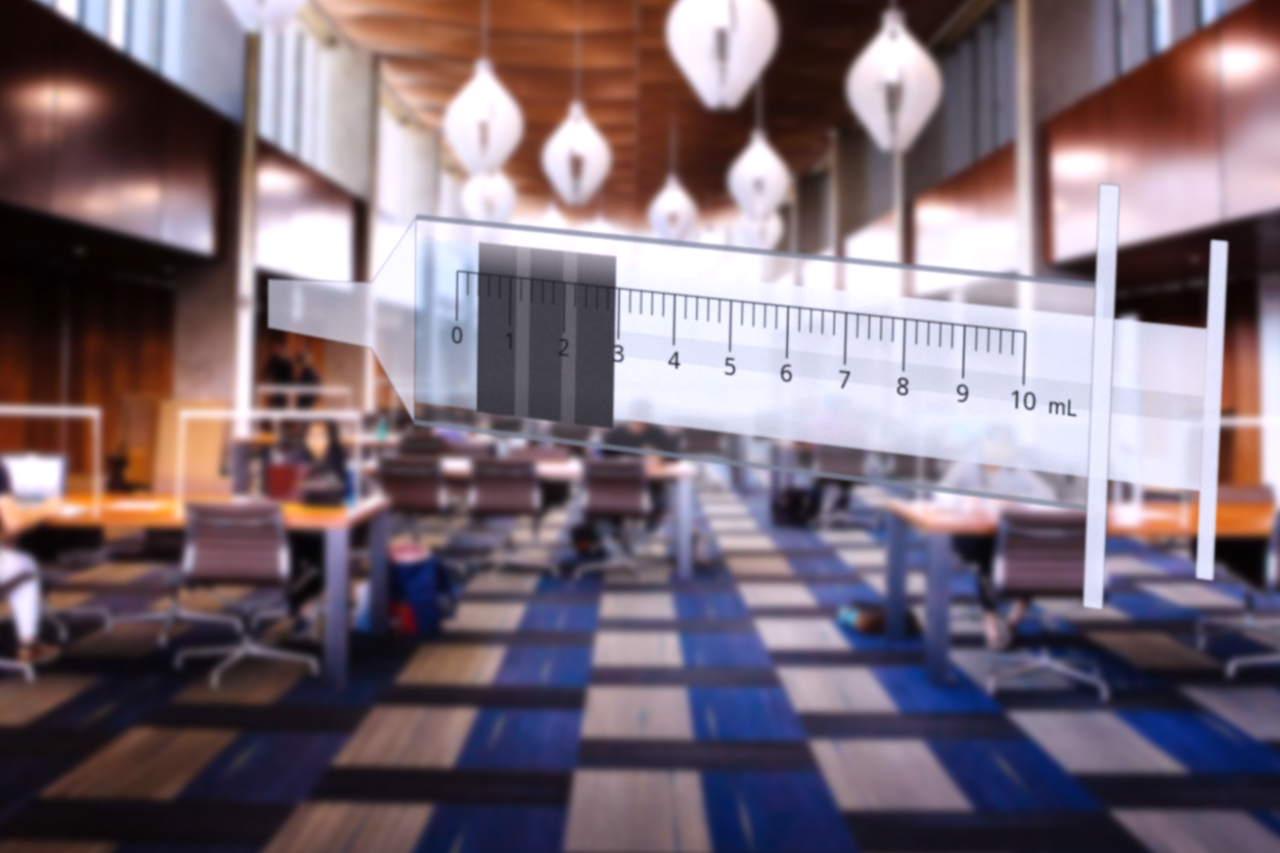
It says 0.4 mL
